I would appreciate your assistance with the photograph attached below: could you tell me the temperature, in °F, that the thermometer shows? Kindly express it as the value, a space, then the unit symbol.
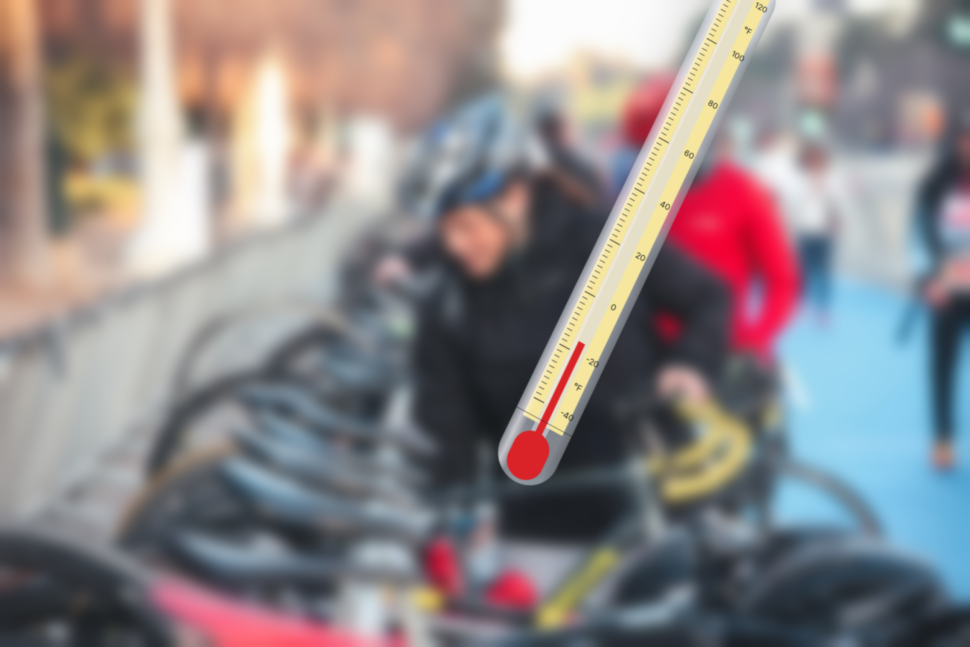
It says -16 °F
